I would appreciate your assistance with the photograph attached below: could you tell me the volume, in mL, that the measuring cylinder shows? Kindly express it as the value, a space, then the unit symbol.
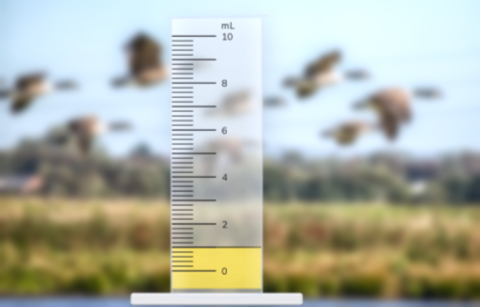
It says 1 mL
